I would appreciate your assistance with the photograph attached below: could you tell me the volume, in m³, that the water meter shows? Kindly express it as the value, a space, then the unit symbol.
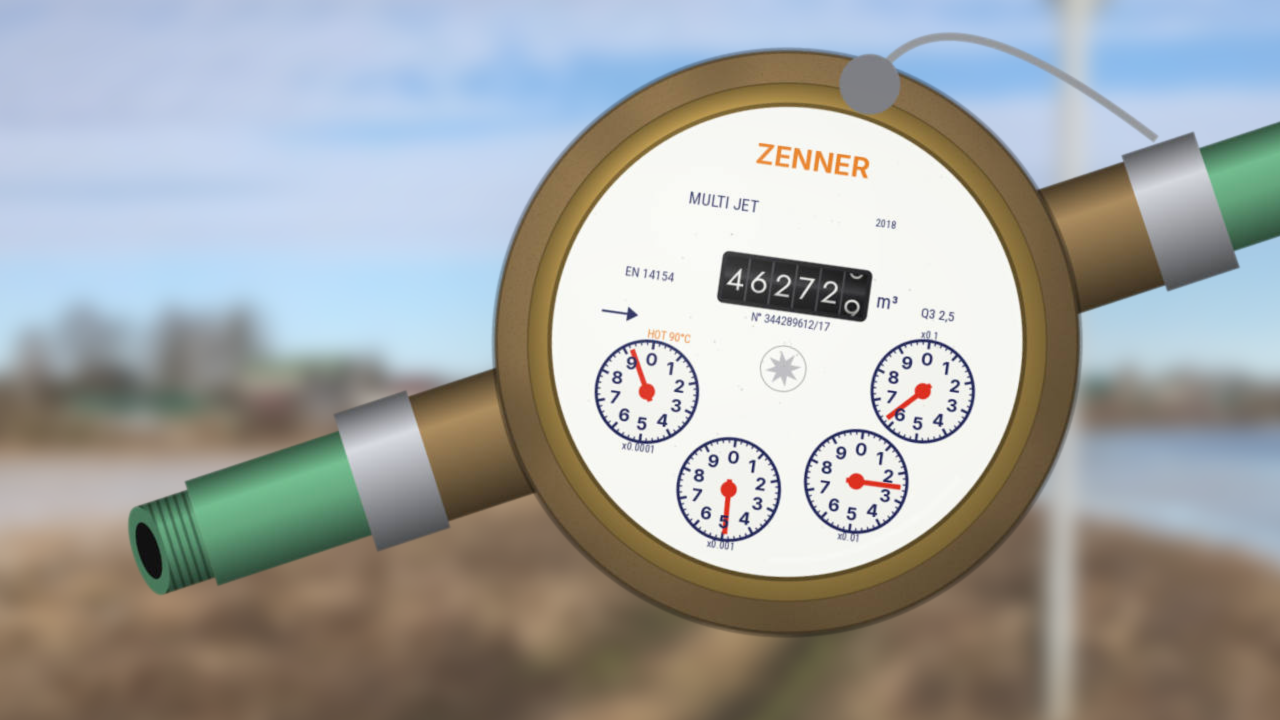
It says 462728.6249 m³
